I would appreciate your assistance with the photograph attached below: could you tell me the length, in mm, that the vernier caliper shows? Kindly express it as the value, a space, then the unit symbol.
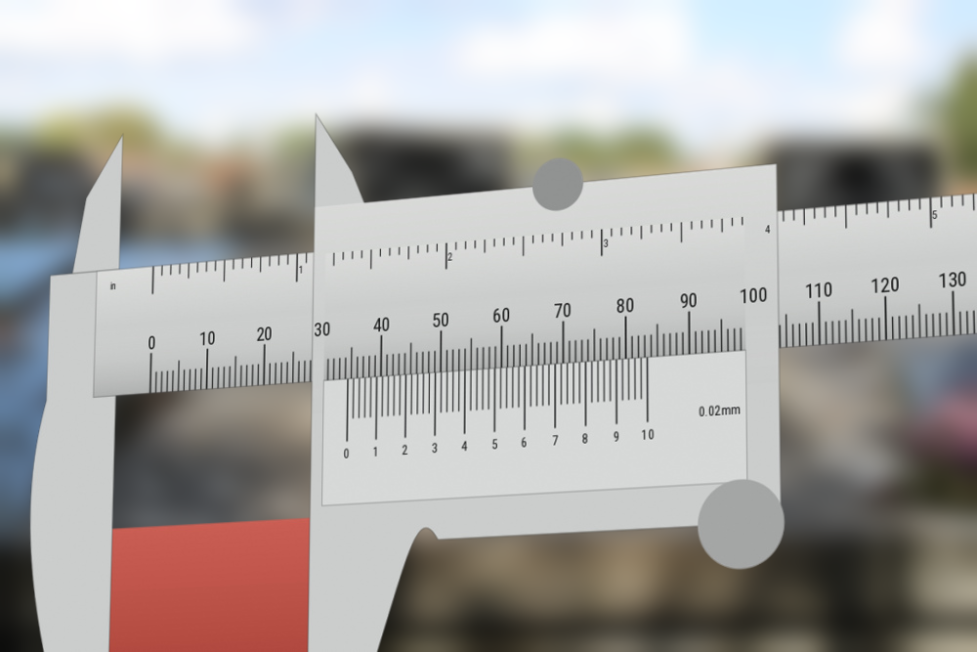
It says 34.4 mm
